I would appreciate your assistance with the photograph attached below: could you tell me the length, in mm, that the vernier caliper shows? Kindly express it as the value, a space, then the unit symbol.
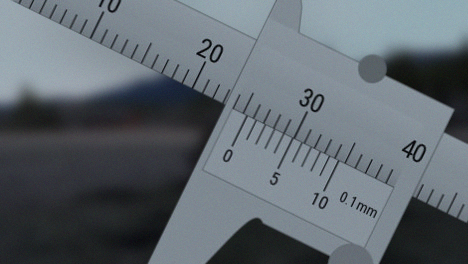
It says 25.4 mm
